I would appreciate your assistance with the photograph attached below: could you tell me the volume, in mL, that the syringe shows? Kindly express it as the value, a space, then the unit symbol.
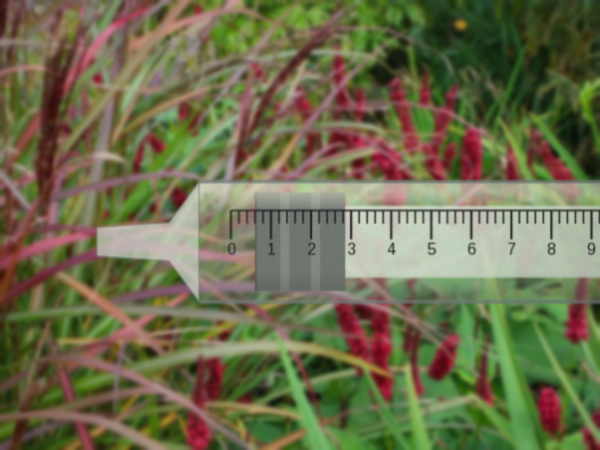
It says 0.6 mL
